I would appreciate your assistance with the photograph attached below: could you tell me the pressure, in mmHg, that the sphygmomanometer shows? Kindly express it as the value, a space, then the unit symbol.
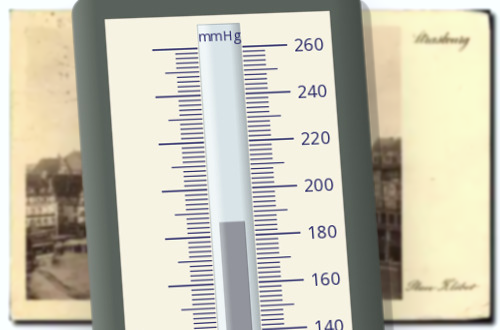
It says 186 mmHg
